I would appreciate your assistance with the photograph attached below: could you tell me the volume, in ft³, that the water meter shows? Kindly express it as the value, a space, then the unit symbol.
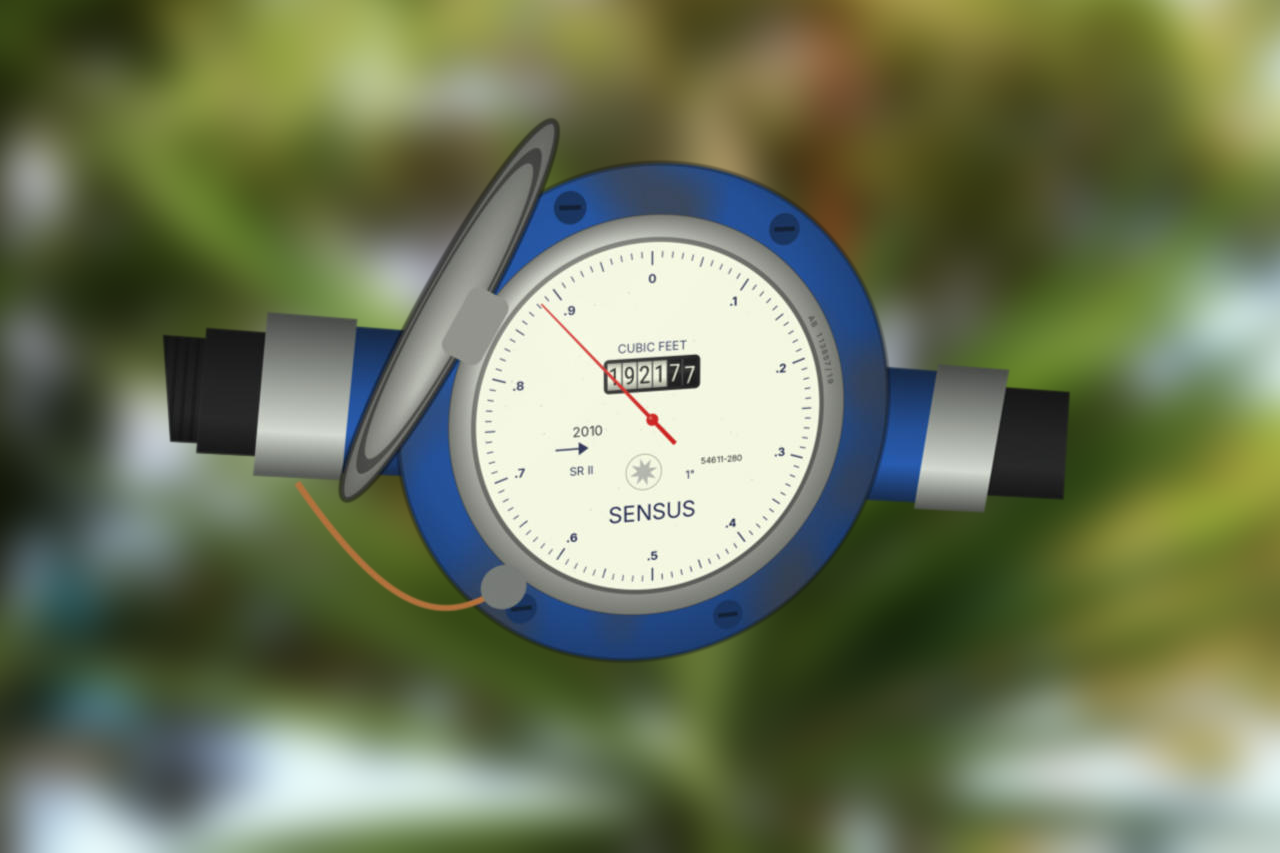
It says 192176.88 ft³
